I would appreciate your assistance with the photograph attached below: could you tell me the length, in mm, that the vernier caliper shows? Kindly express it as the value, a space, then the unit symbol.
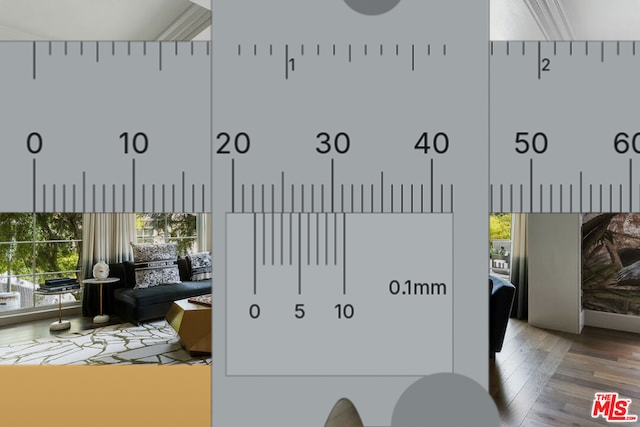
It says 22.2 mm
